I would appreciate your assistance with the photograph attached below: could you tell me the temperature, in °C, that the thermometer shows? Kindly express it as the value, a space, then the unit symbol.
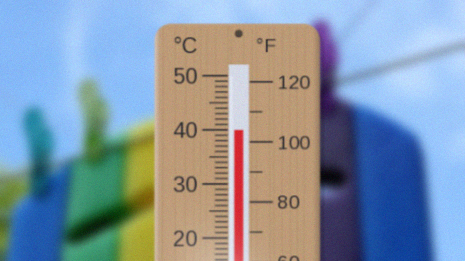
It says 40 °C
